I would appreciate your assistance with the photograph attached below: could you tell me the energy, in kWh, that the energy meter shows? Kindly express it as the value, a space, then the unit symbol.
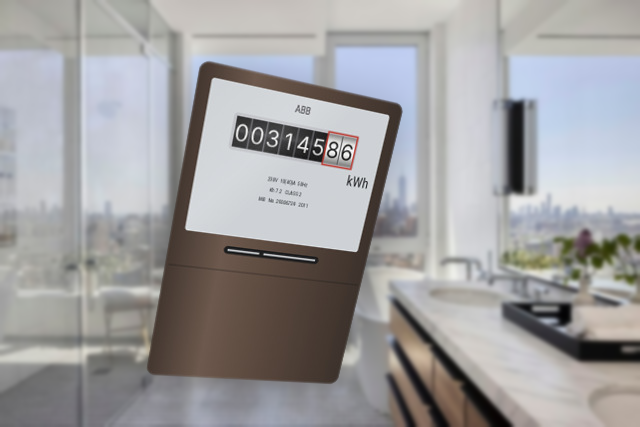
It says 3145.86 kWh
